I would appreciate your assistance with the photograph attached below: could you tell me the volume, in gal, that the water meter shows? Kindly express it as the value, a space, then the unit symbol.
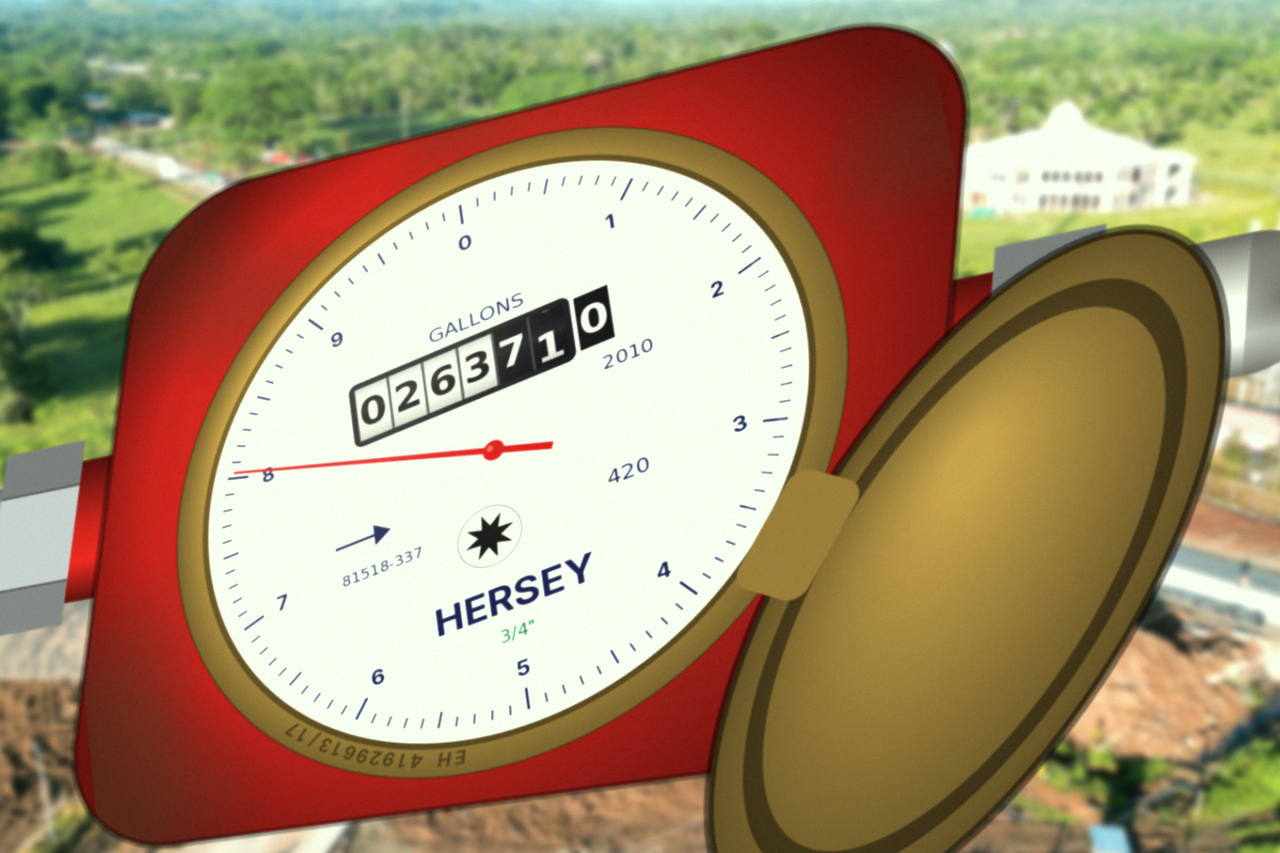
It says 263708.0 gal
